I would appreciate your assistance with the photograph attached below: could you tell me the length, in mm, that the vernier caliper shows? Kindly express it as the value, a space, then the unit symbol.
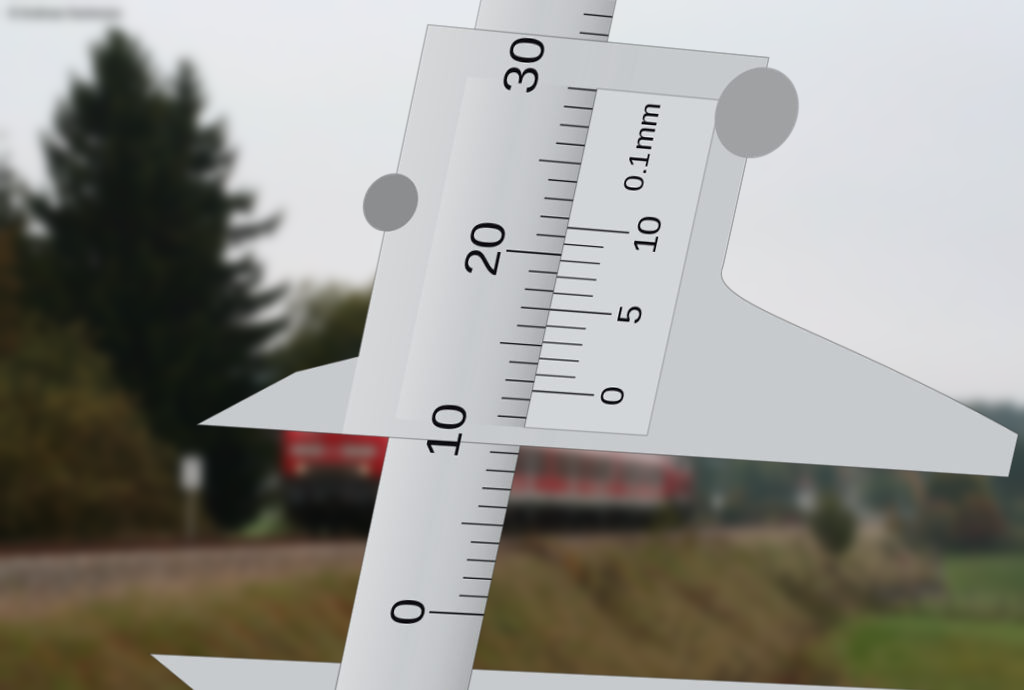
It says 12.5 mm
